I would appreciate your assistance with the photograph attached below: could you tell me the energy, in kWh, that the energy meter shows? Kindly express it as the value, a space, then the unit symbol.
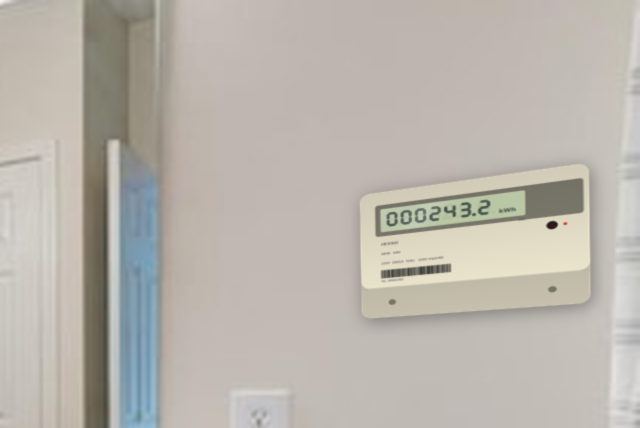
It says 243.2 kWh
